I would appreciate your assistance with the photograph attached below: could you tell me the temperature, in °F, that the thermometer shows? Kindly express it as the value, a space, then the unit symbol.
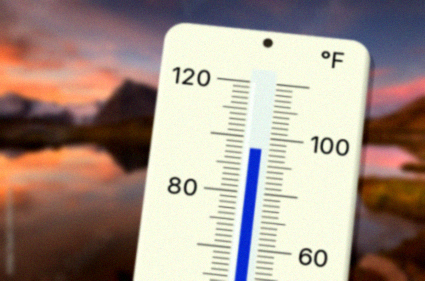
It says 96 °F
